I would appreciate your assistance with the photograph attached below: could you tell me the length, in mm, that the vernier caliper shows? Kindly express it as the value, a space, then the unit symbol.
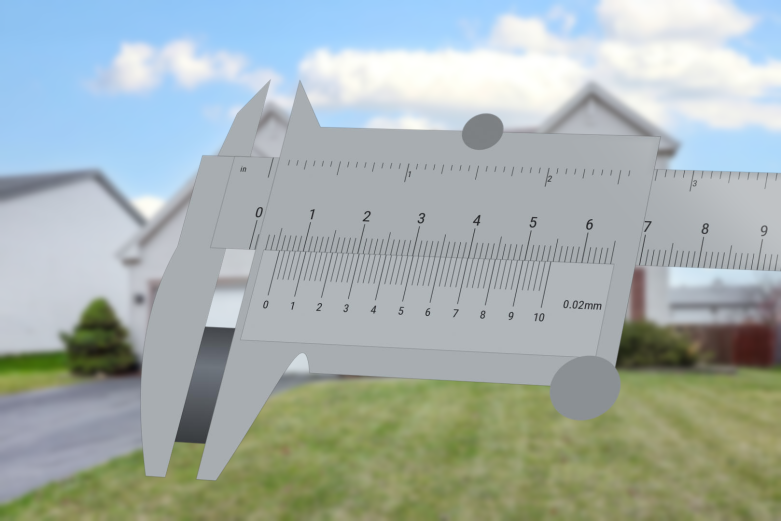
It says 5.6 mm
